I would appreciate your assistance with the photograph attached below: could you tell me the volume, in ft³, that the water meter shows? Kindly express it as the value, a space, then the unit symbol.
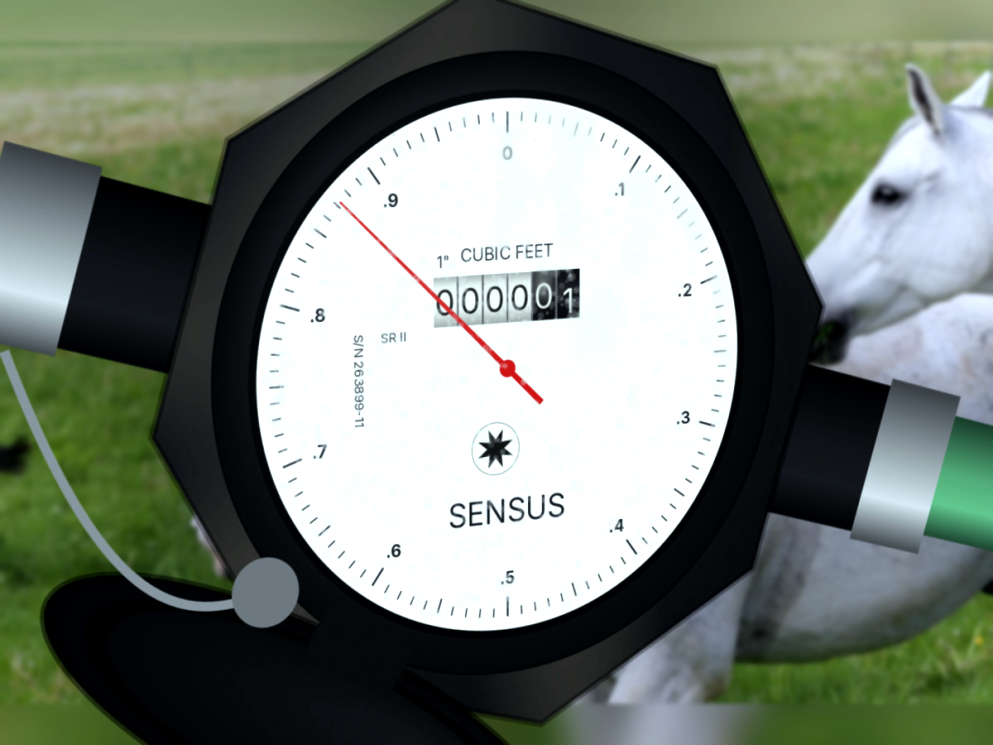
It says 0.87 ft³
